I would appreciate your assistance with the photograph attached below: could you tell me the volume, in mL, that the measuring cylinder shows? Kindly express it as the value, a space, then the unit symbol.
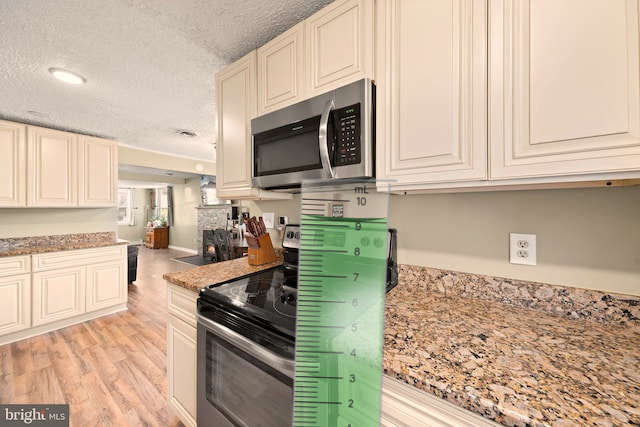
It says 9.2 mL
